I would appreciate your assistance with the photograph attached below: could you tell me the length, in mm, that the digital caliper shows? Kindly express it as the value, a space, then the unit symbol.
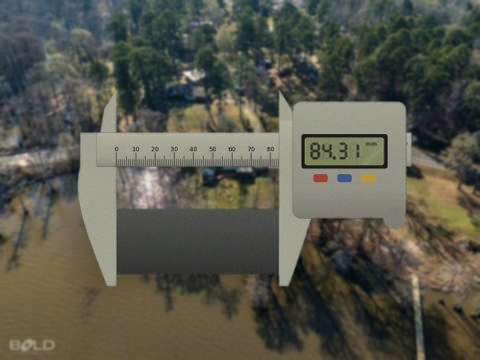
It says 84.31 mm
